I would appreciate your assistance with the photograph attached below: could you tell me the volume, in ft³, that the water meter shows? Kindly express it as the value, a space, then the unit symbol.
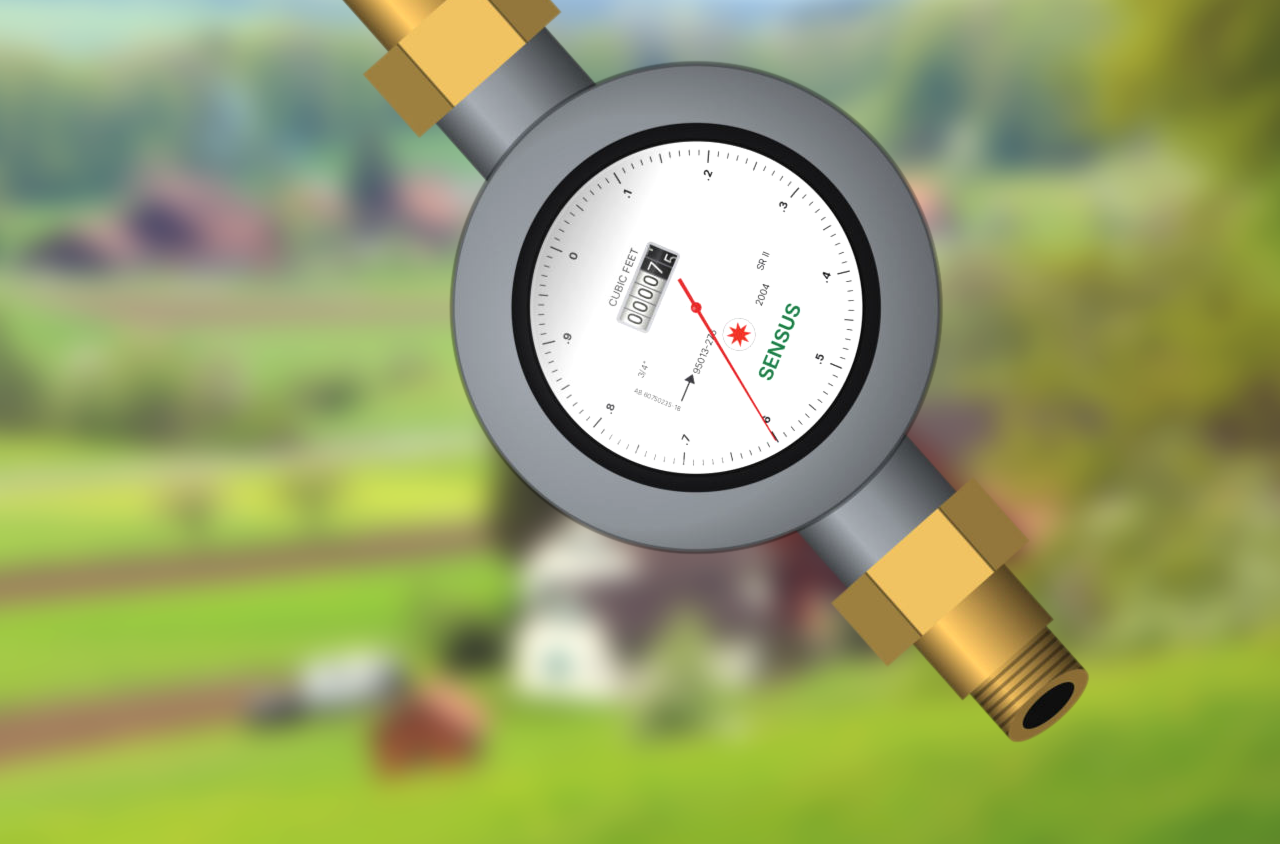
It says 74.60 ft³
